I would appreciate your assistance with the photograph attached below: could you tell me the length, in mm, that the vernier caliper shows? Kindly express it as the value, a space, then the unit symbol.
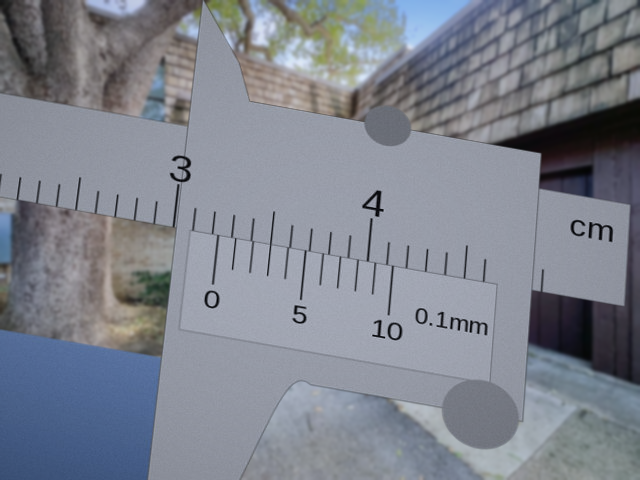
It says 32.3 mm
